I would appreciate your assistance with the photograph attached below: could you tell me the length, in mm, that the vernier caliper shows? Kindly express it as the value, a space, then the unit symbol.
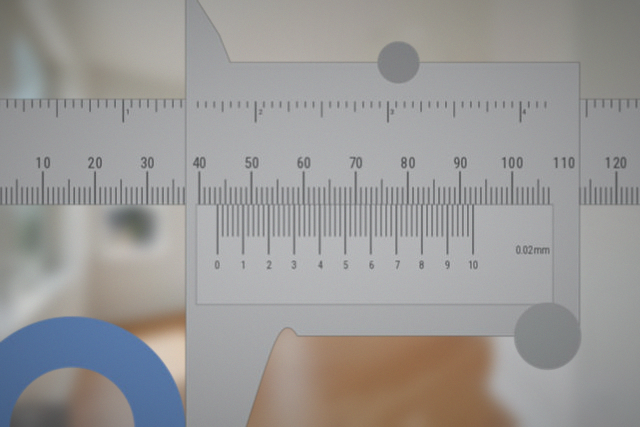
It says 43.5 mm
